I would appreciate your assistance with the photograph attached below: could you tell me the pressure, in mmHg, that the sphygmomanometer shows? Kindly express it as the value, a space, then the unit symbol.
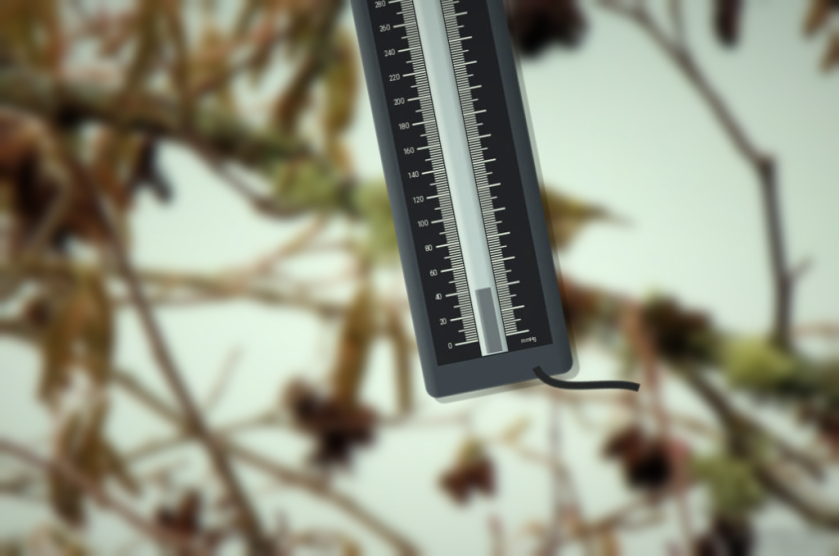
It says 40 mmHg
